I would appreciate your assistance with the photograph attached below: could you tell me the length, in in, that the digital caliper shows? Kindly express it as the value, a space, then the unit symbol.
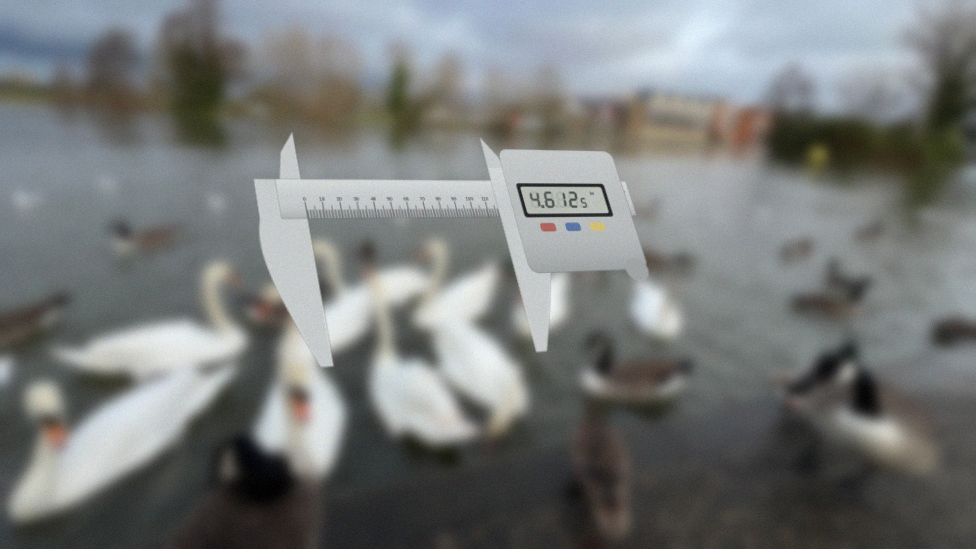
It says 4.6125 in
